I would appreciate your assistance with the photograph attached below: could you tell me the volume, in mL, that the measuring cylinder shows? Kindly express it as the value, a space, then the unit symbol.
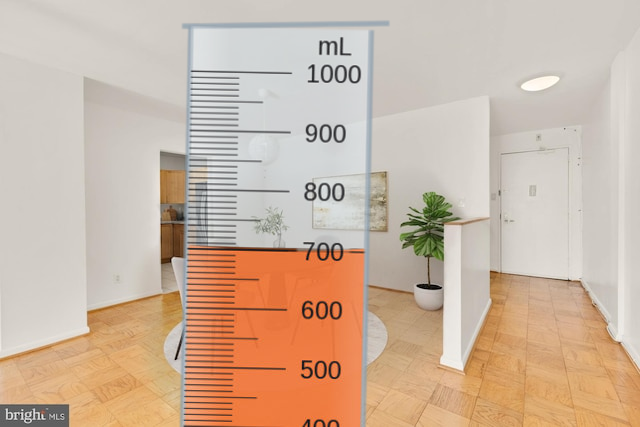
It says 700 mL
